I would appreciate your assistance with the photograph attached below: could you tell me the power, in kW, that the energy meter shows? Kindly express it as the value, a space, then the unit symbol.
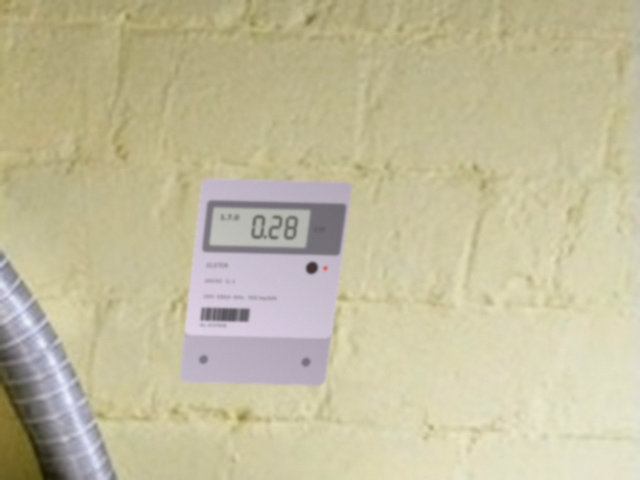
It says 0.28 kW
